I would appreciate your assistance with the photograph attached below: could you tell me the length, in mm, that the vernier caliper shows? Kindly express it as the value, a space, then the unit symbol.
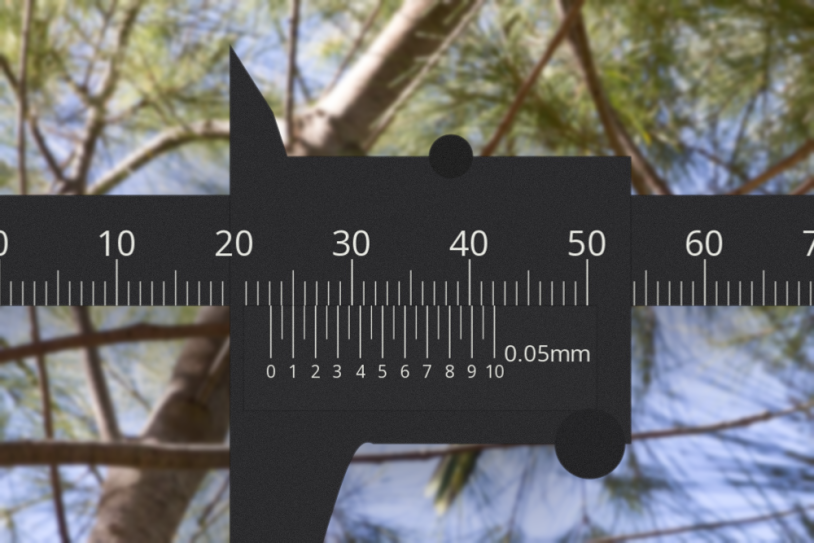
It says 23.1 mm
